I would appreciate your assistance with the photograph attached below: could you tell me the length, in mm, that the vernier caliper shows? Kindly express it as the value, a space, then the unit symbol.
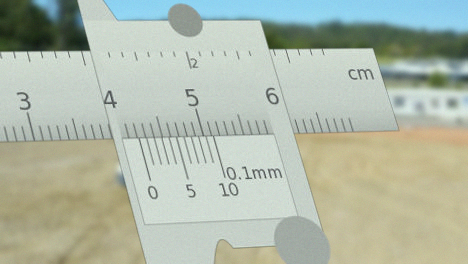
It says 42.2 mm
